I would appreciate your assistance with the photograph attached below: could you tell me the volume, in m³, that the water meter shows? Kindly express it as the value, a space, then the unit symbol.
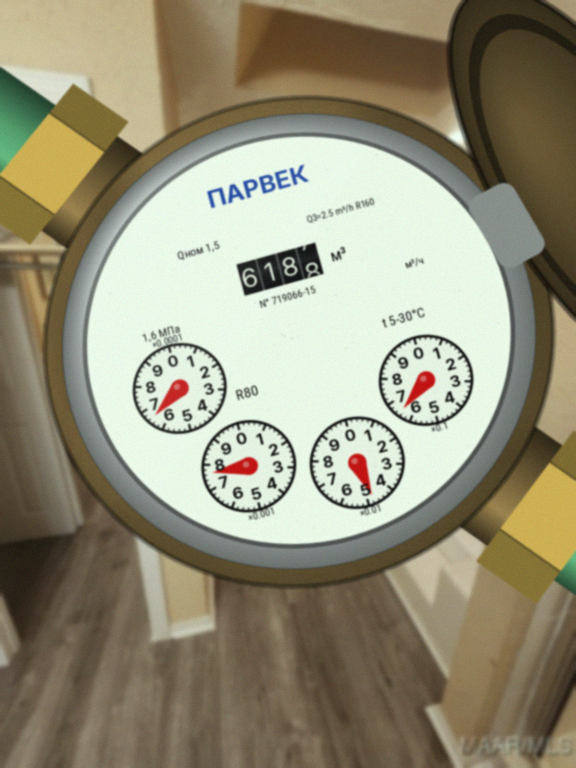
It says 6187.6476 m³
